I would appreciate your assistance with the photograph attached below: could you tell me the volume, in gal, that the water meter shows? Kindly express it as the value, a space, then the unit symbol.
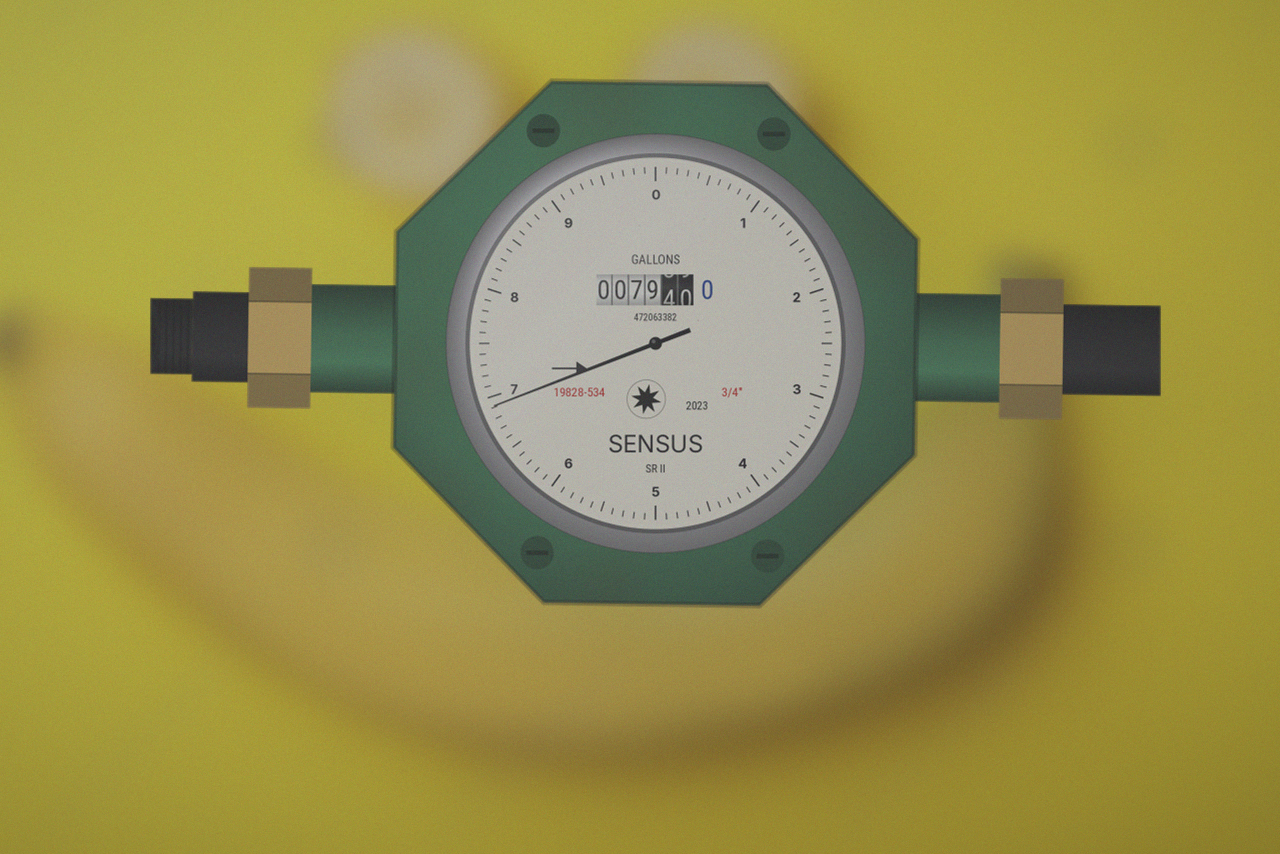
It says 79396.9 gal
